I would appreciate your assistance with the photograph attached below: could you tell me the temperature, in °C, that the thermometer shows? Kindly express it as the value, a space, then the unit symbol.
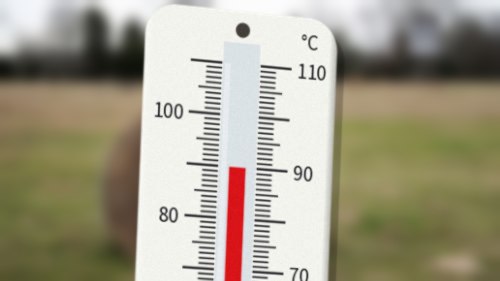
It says 90 °C
